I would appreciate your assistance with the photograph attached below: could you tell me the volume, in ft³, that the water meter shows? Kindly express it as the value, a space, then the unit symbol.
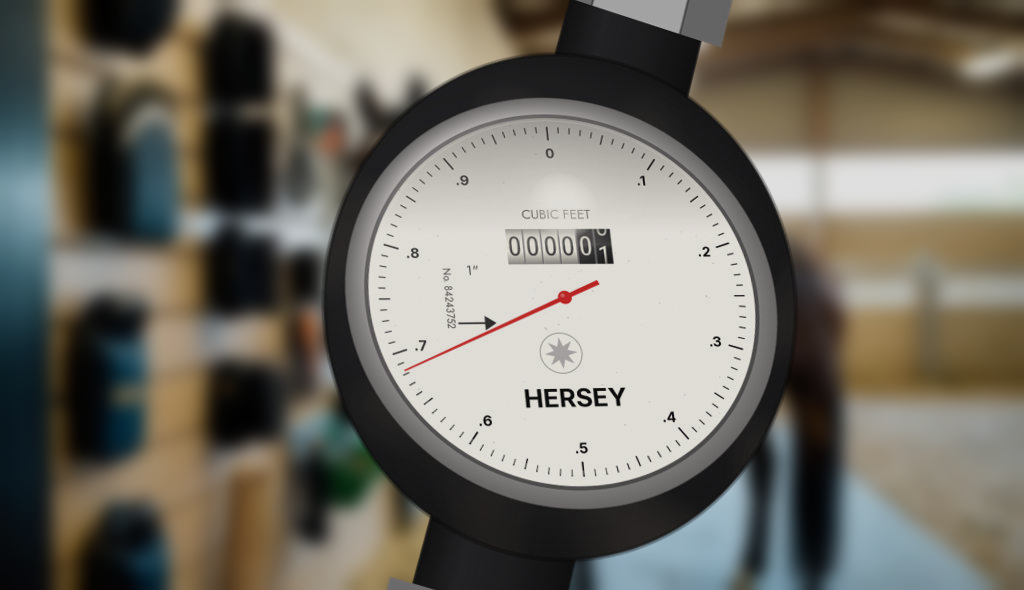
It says 0.68 ft³
